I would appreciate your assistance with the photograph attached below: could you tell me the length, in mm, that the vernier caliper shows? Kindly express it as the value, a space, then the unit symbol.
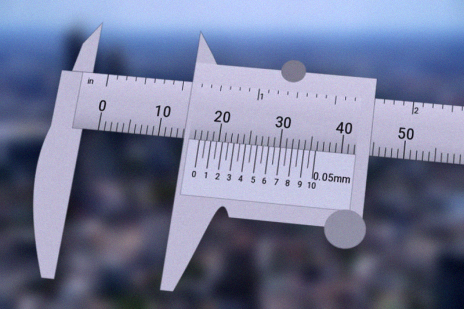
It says 16.8 mm
